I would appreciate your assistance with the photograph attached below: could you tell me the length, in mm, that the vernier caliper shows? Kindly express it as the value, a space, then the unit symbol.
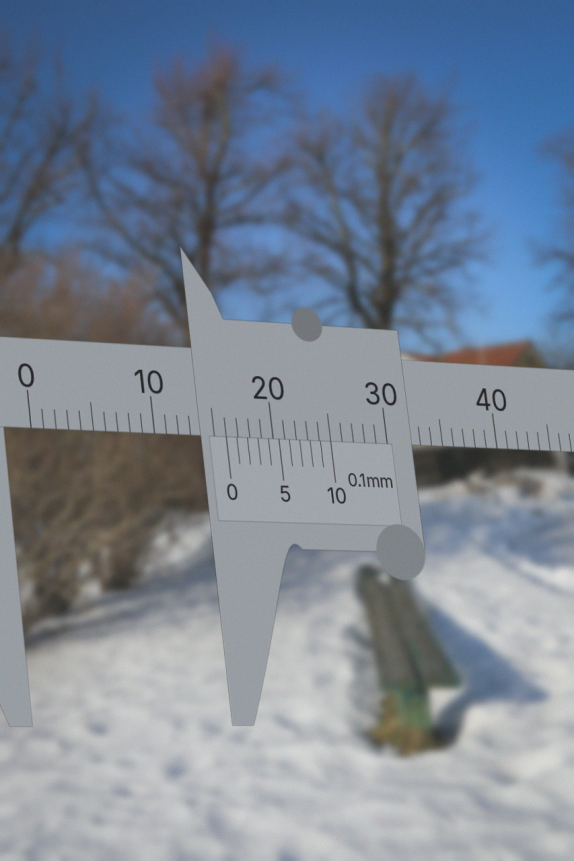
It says 16.0 mm
